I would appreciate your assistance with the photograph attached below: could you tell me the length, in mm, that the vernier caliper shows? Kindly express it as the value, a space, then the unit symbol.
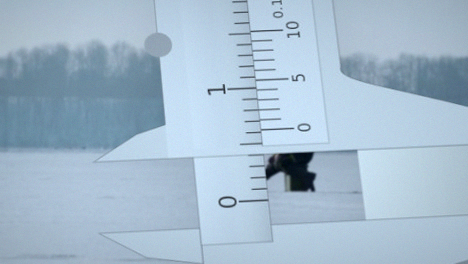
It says 6.2 mm
